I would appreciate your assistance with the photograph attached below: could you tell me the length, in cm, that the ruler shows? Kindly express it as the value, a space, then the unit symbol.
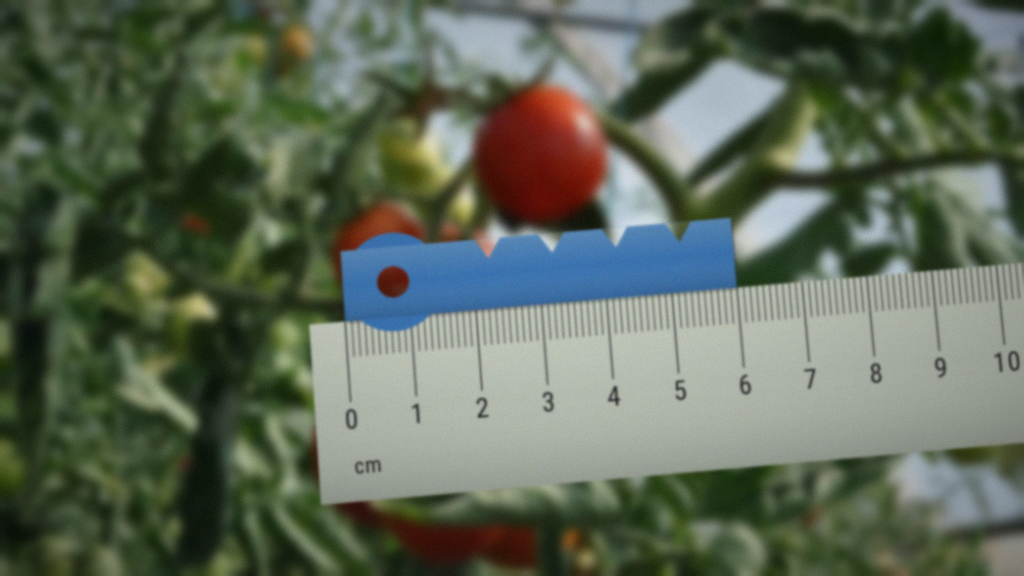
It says 6 cm
